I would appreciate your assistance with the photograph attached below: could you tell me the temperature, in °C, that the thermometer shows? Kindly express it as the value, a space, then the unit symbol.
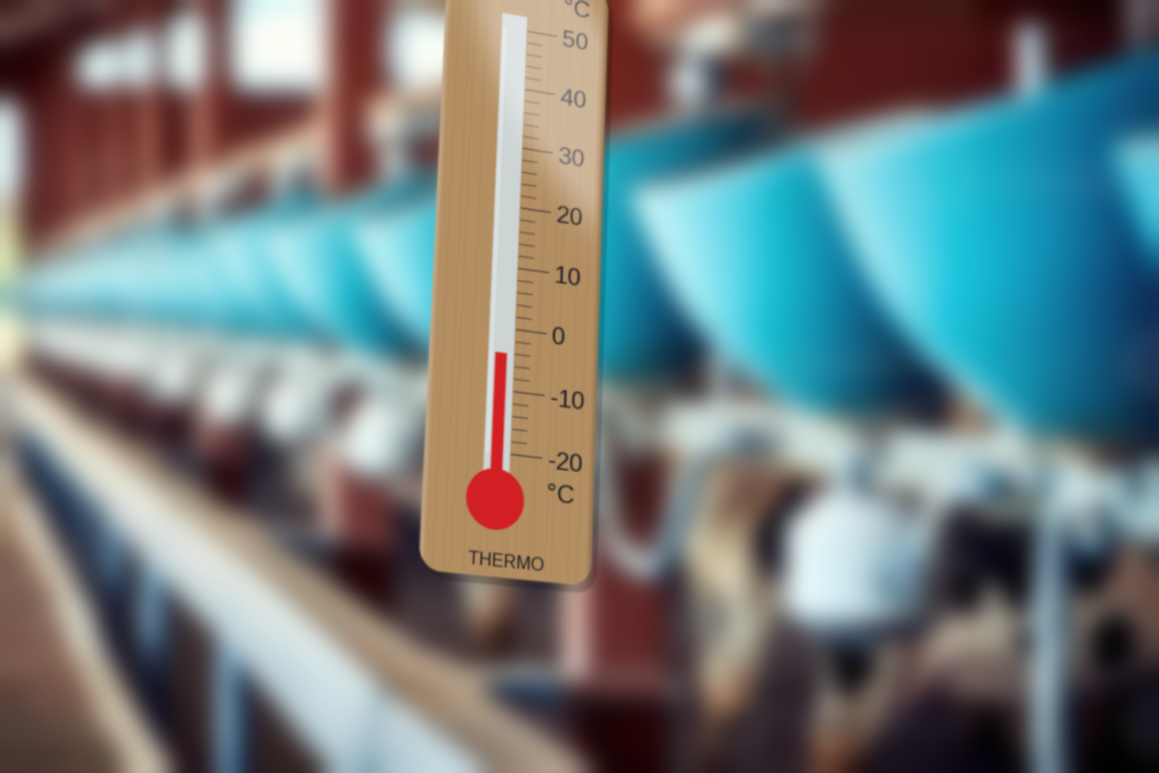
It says -4 °C
